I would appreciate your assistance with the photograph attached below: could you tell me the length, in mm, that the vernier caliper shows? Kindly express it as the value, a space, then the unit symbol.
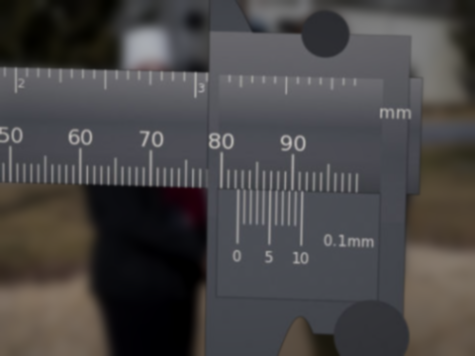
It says 82.4 mm
